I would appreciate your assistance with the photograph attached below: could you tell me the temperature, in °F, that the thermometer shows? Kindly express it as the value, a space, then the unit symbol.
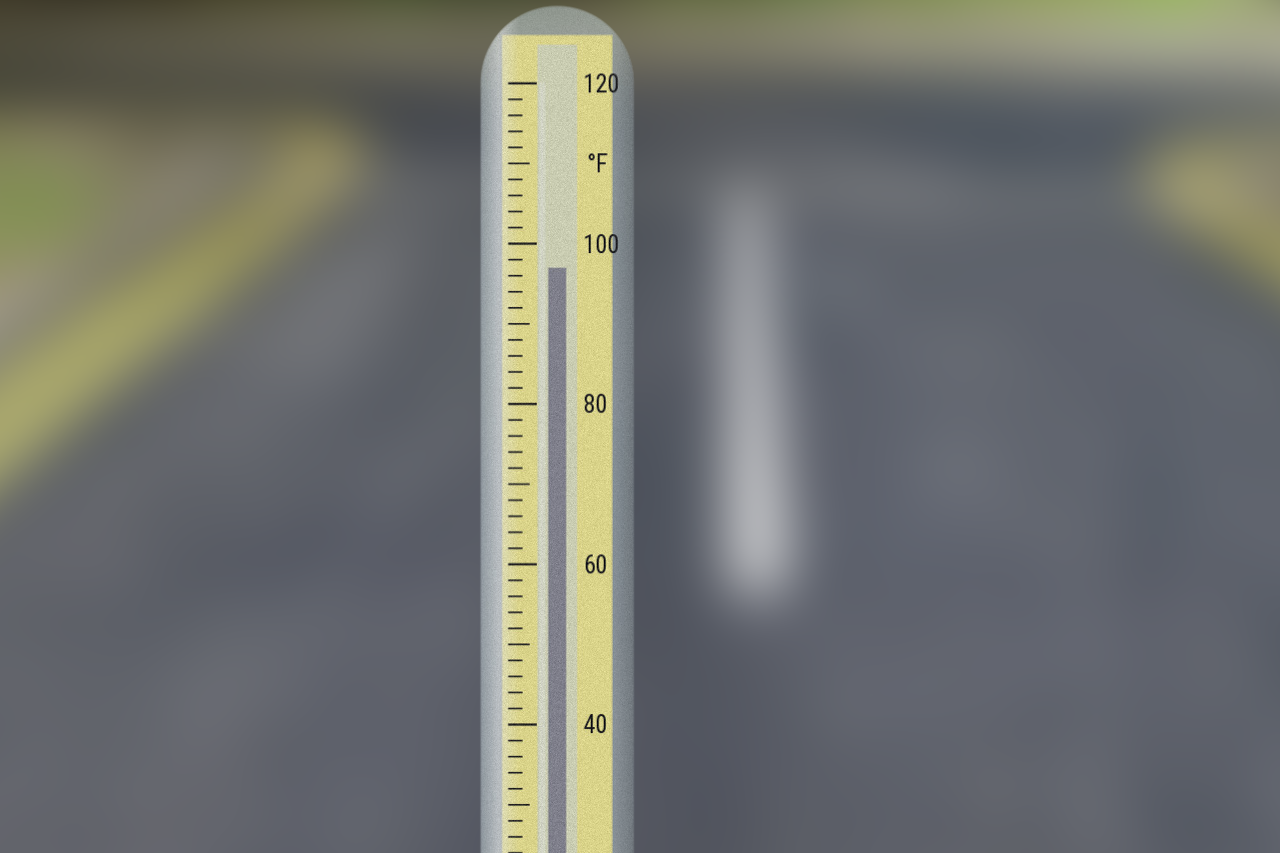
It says 97 °F
